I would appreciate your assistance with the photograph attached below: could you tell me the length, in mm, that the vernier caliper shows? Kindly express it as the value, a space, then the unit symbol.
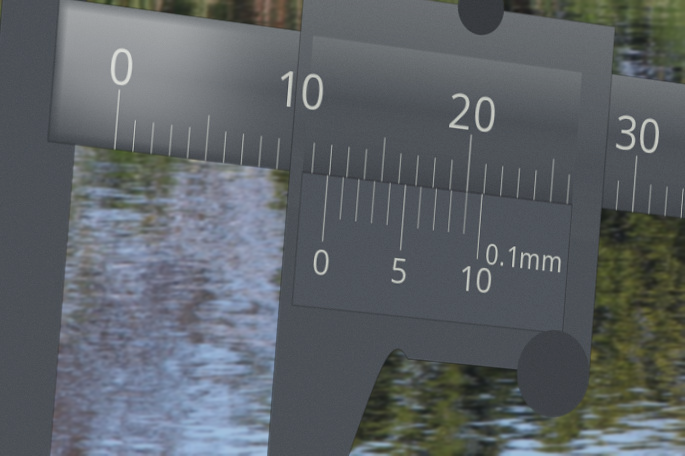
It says 11.9 mm
